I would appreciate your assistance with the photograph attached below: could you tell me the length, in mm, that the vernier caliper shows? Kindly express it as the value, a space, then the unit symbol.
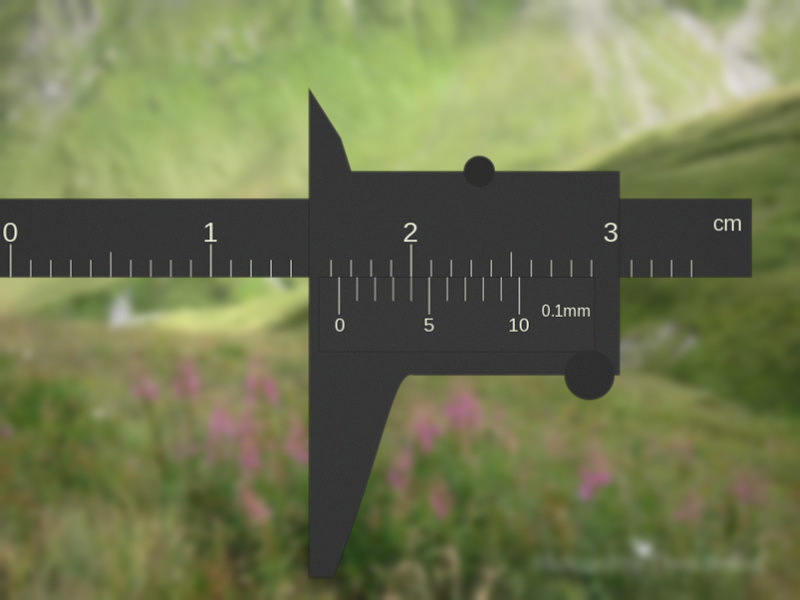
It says 16.4 mm
